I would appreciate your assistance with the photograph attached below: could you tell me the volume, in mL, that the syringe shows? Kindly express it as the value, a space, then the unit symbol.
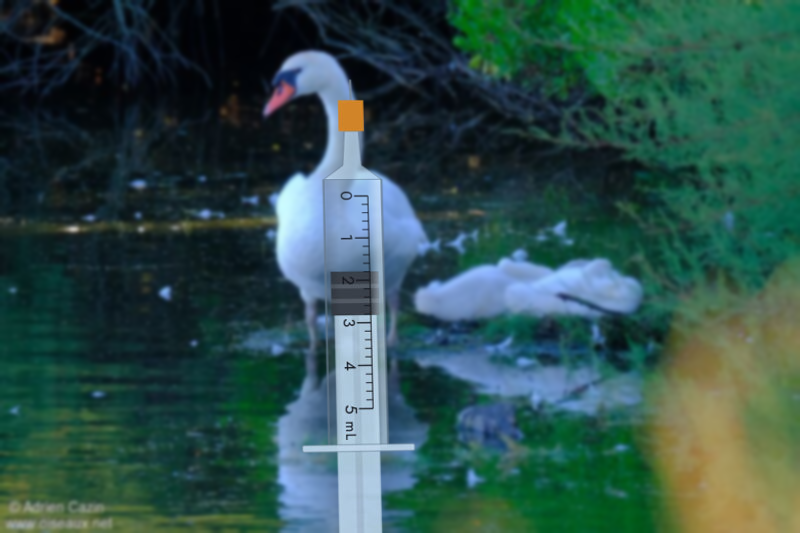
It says 1.8 mL
